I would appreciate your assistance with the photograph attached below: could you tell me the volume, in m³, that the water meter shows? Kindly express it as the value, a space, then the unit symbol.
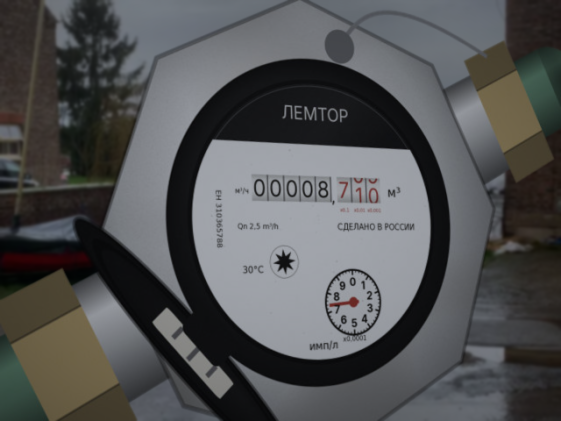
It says 8.7097 m³
